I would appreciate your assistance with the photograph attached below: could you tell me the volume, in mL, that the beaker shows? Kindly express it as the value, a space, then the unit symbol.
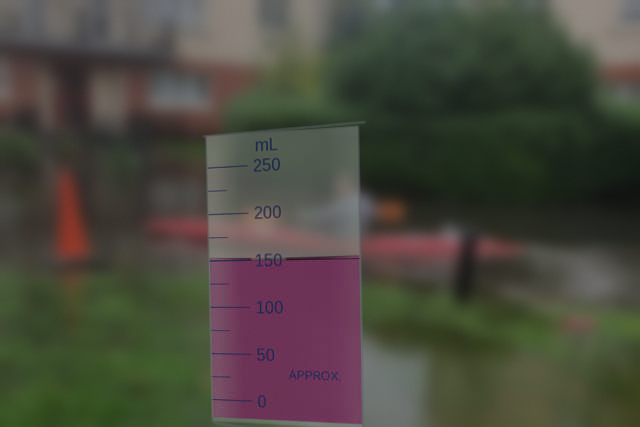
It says 150 mL
